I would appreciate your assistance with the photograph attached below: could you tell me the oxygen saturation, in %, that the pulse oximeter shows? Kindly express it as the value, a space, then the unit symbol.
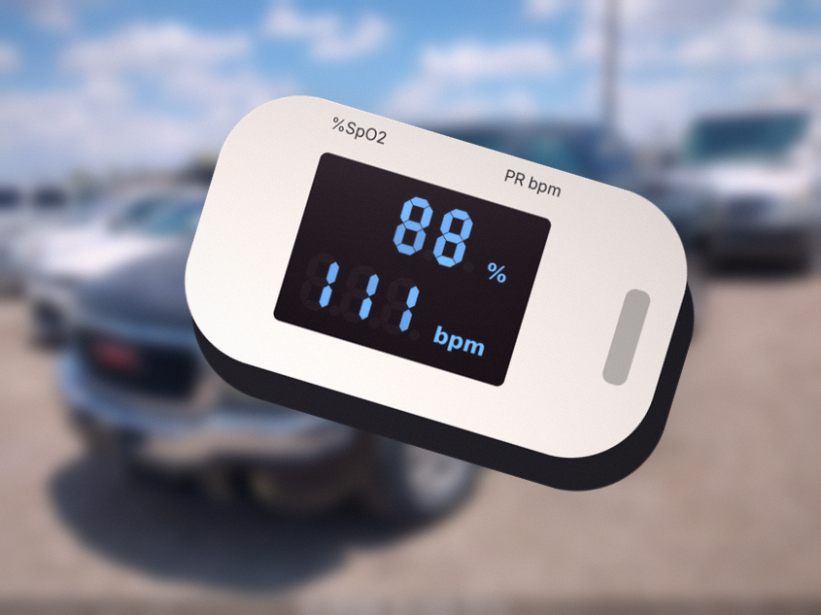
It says 88 %
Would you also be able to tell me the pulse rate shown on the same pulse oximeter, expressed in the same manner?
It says 111 bpm
